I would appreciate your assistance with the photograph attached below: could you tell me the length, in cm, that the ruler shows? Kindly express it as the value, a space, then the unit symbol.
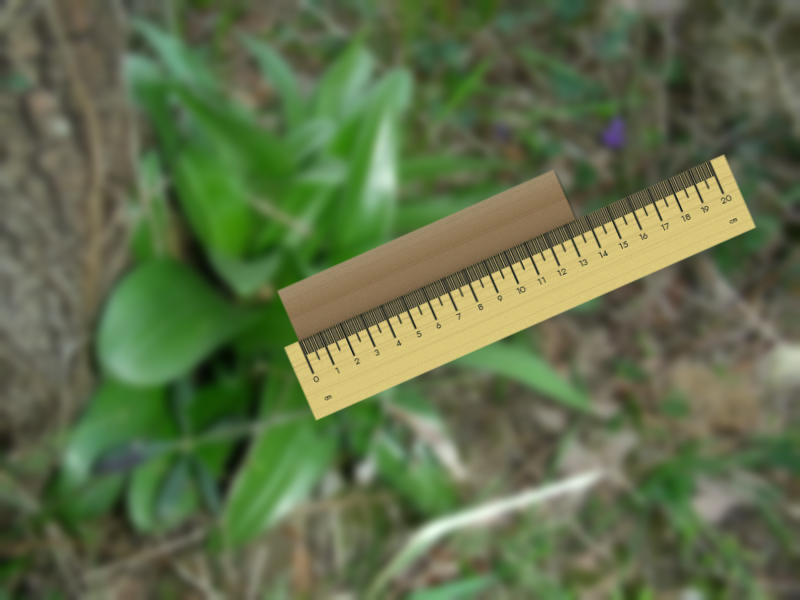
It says 13.5 cm
